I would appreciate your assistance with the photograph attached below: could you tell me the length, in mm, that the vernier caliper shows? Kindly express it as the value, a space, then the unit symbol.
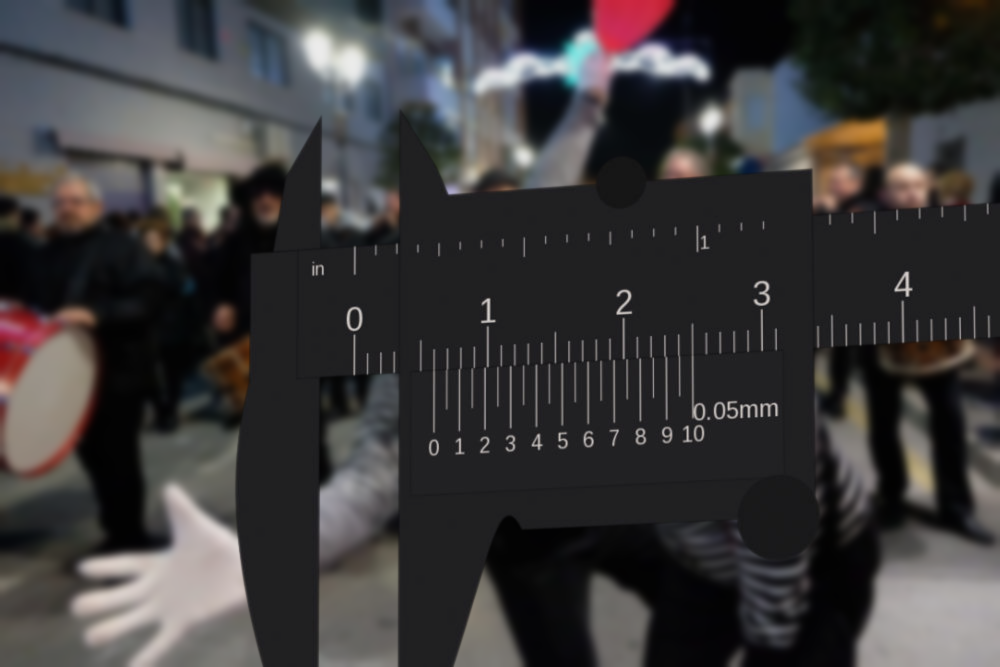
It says 6.0 mm
